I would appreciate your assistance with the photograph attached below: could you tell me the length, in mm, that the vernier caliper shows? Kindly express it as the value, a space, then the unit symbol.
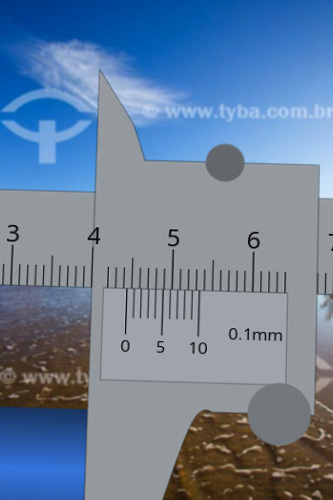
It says 44.4 mm
